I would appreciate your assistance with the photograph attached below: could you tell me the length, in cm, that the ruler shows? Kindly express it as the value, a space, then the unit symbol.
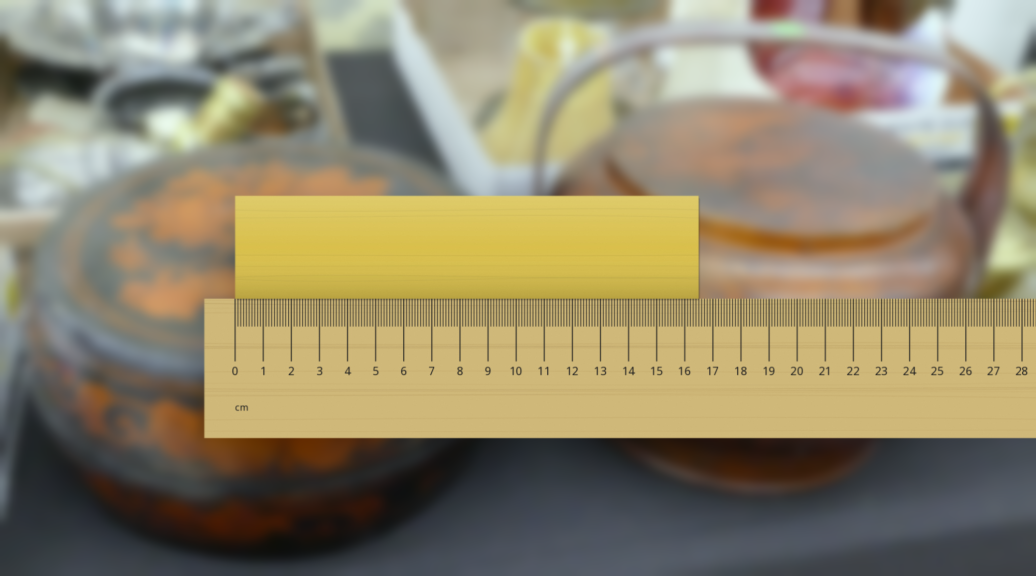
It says 16.5 cm
